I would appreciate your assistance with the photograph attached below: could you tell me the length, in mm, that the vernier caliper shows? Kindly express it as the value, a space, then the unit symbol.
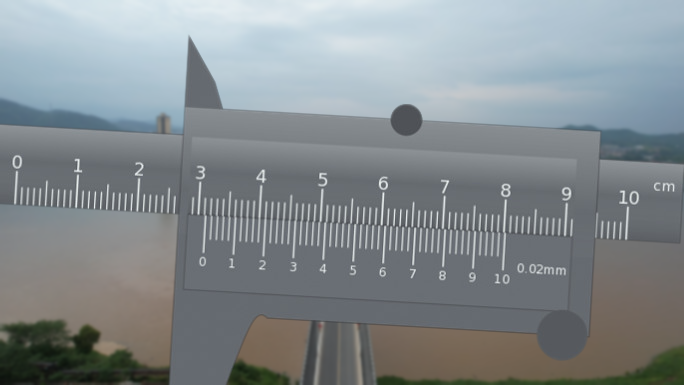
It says 31.2 mm
